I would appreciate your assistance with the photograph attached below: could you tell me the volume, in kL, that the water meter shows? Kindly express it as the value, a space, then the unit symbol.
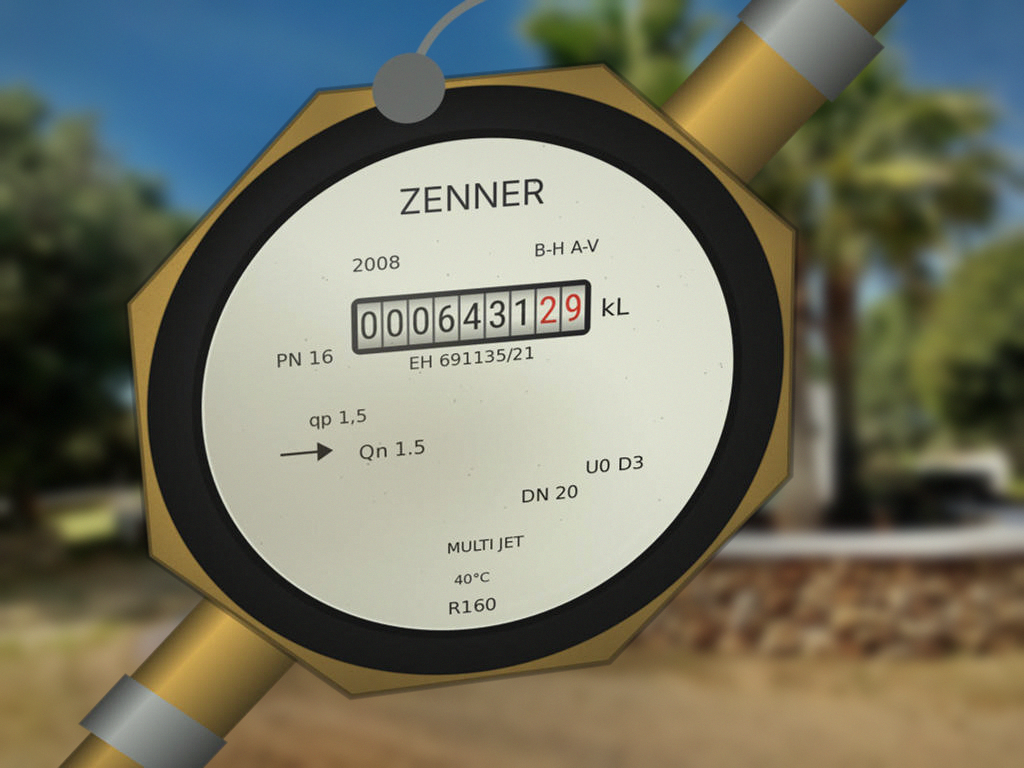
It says 6431.29 kL
